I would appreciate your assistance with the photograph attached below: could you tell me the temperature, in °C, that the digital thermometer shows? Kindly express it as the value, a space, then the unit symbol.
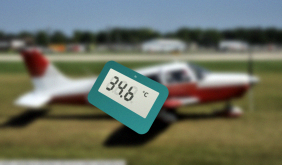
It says 34.6 °C
